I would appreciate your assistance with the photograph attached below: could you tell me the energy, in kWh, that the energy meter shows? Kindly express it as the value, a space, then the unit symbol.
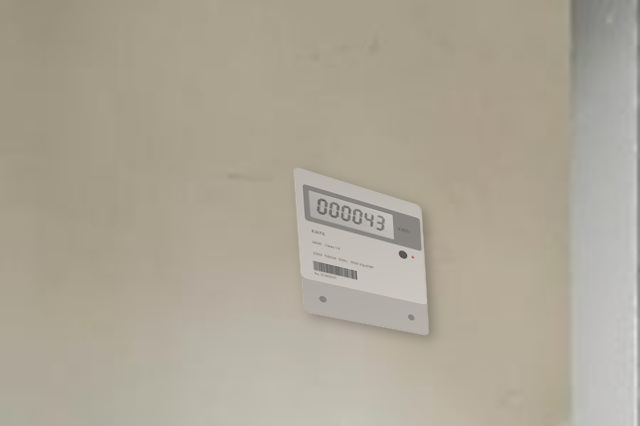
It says 43 kWh
